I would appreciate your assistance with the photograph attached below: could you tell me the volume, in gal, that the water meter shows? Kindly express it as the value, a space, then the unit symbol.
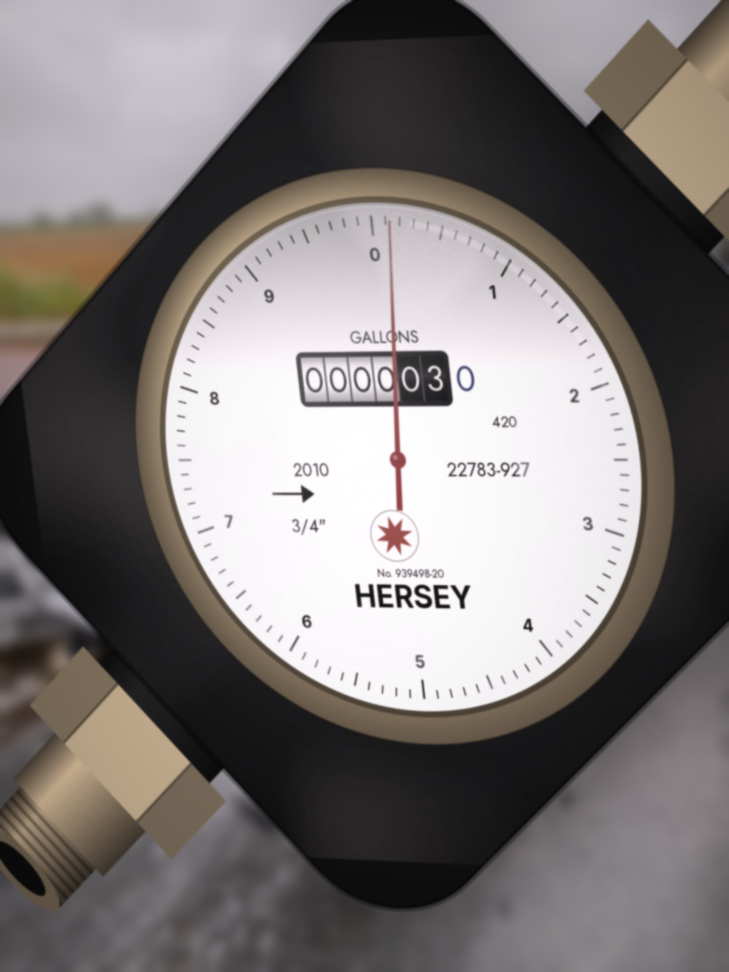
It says 30.1 gal
